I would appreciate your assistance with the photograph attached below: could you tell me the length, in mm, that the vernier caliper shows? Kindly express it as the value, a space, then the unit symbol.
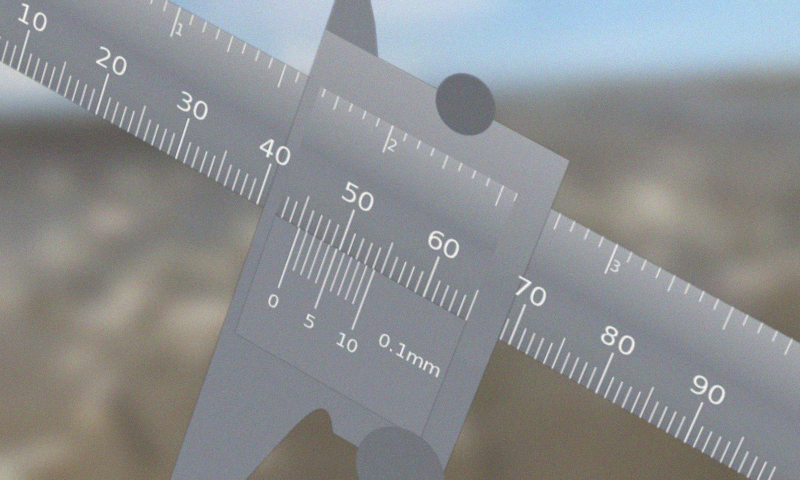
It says 45.2 mm
